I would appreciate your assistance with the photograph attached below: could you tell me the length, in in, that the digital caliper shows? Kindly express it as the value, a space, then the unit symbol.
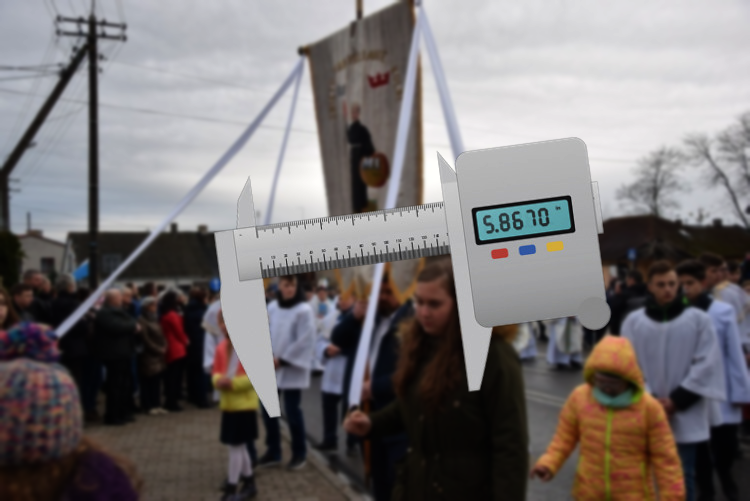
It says 5.8670 in
